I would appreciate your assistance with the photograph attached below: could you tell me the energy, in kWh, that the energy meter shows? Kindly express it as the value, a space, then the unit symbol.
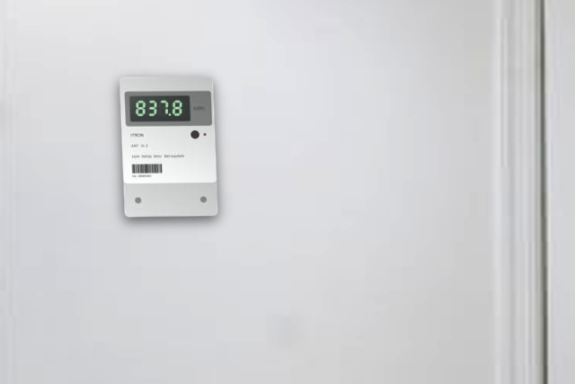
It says 837.8 kWh
